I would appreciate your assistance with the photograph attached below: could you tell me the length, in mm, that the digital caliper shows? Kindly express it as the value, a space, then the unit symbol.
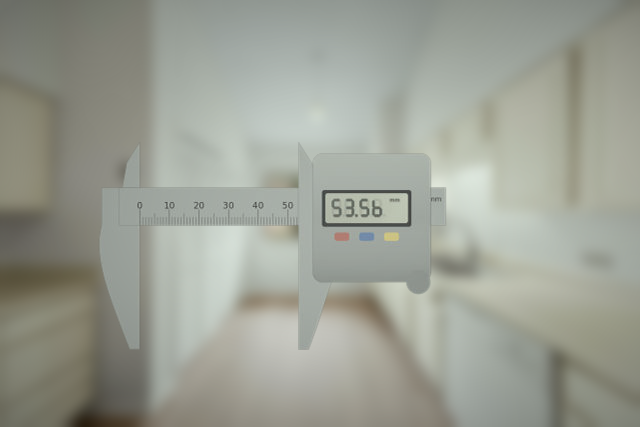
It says 53.56 mm
